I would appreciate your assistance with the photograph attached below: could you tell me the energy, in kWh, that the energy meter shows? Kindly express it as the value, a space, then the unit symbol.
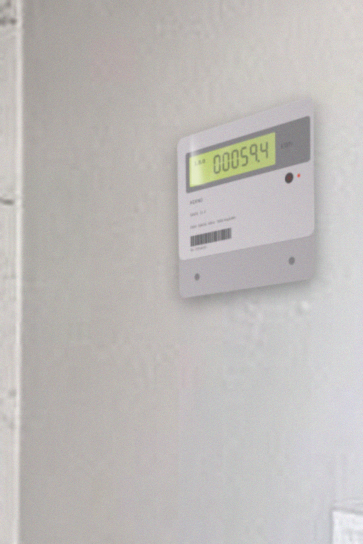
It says 59.4 kWh
